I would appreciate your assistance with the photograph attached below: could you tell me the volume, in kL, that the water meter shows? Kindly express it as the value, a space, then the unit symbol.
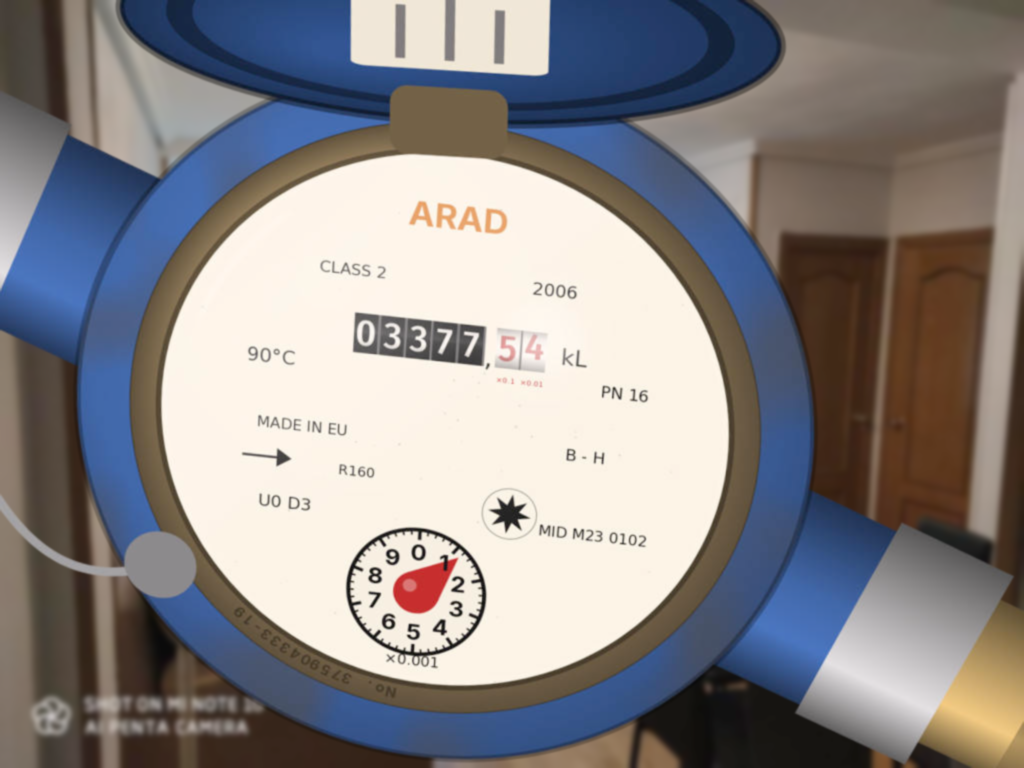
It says 3377.541 kL
